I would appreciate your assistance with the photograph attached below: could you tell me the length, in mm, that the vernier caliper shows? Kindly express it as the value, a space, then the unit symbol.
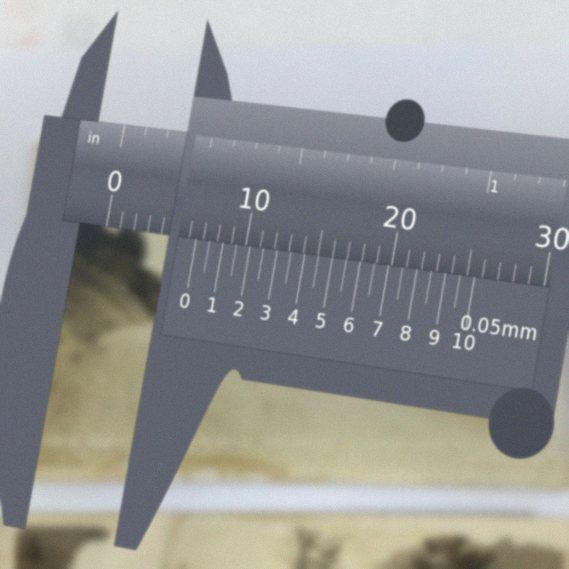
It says 6.5 mm
